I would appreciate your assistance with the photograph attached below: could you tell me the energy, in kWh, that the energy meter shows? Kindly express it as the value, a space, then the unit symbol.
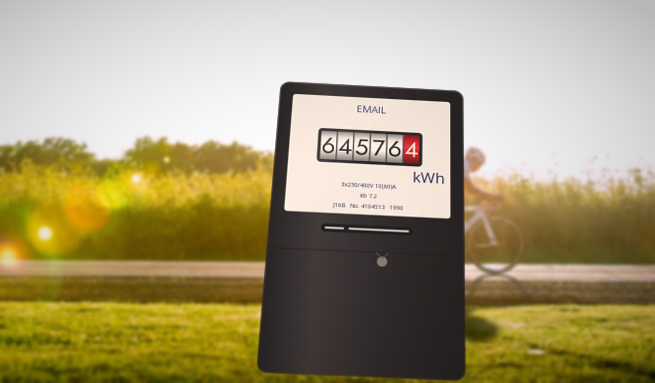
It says 64576.4 kWh
